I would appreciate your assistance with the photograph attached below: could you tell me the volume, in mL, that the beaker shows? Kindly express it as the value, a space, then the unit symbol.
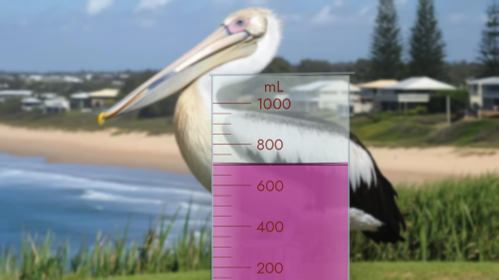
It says 700 mL
